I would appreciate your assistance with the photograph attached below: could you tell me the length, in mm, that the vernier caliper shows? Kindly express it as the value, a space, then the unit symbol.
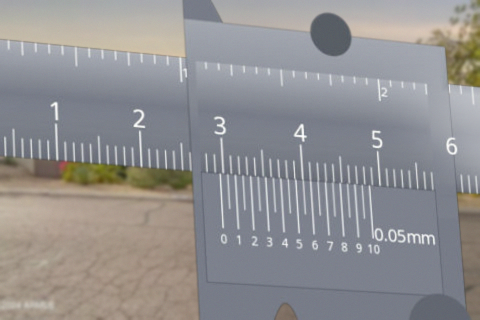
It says 29.6 mm
